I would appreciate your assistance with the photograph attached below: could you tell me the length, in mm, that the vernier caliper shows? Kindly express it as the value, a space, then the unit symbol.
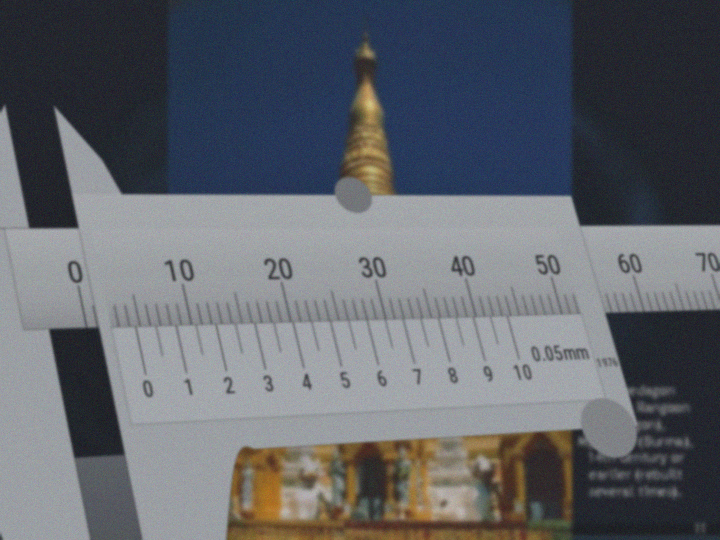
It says 4.6 mm
